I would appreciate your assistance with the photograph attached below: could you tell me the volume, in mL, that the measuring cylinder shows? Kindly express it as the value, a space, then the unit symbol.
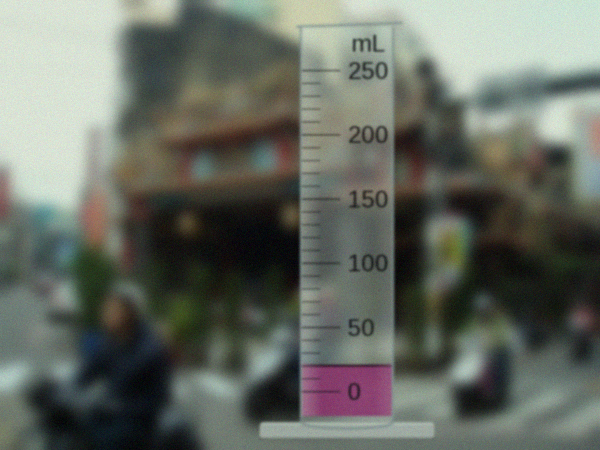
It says 20 mL
